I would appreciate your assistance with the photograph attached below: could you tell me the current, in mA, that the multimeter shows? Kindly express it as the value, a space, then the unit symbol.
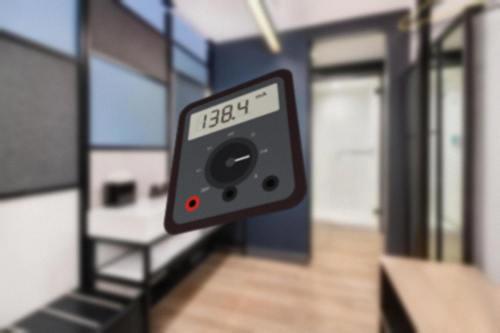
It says 138.4 mA
